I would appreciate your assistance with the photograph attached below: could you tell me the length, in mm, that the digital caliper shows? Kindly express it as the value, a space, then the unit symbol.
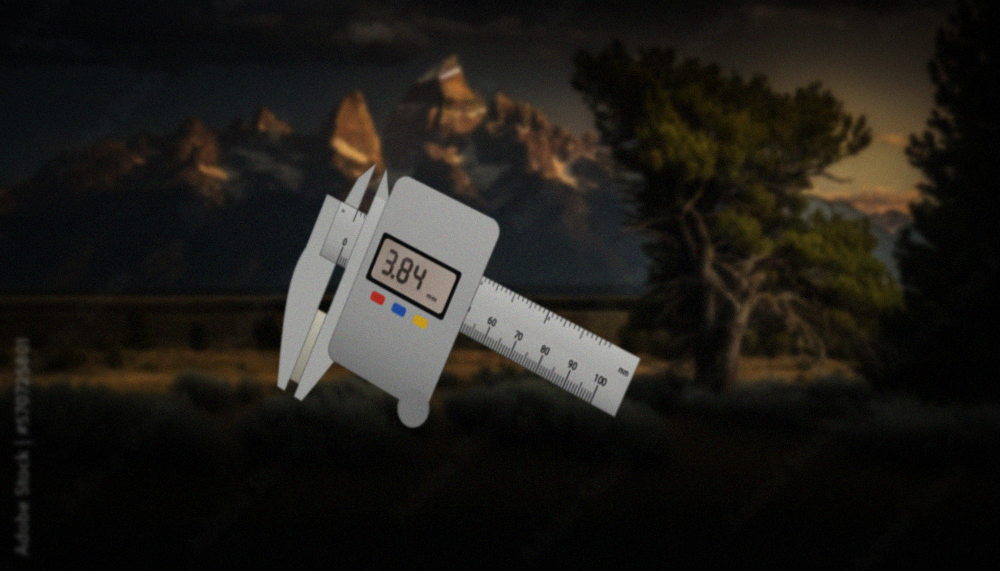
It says 3.84 mm
